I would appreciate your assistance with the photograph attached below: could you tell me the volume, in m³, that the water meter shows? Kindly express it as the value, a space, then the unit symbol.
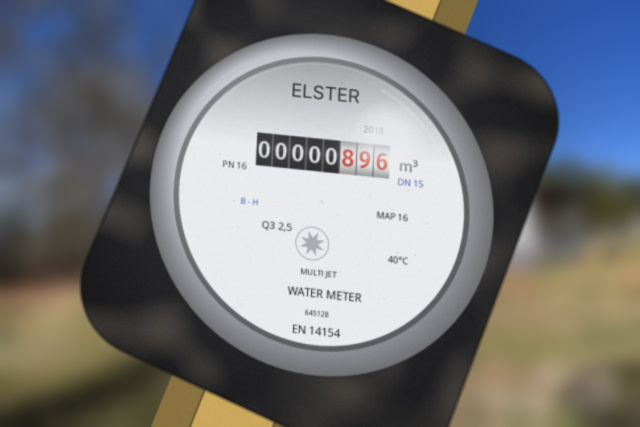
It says 0.896 m³
